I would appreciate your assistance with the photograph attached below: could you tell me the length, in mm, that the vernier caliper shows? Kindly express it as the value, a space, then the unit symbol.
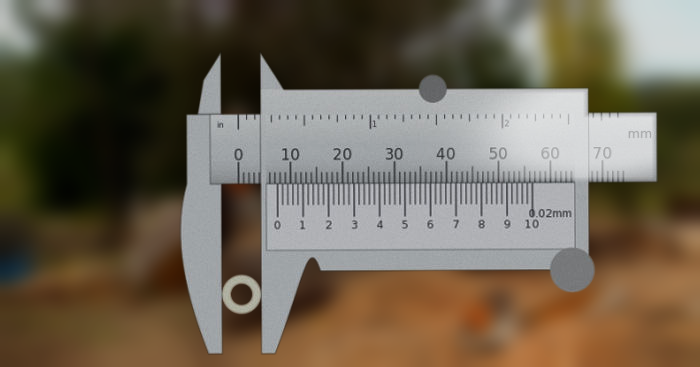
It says 7.5 mm
